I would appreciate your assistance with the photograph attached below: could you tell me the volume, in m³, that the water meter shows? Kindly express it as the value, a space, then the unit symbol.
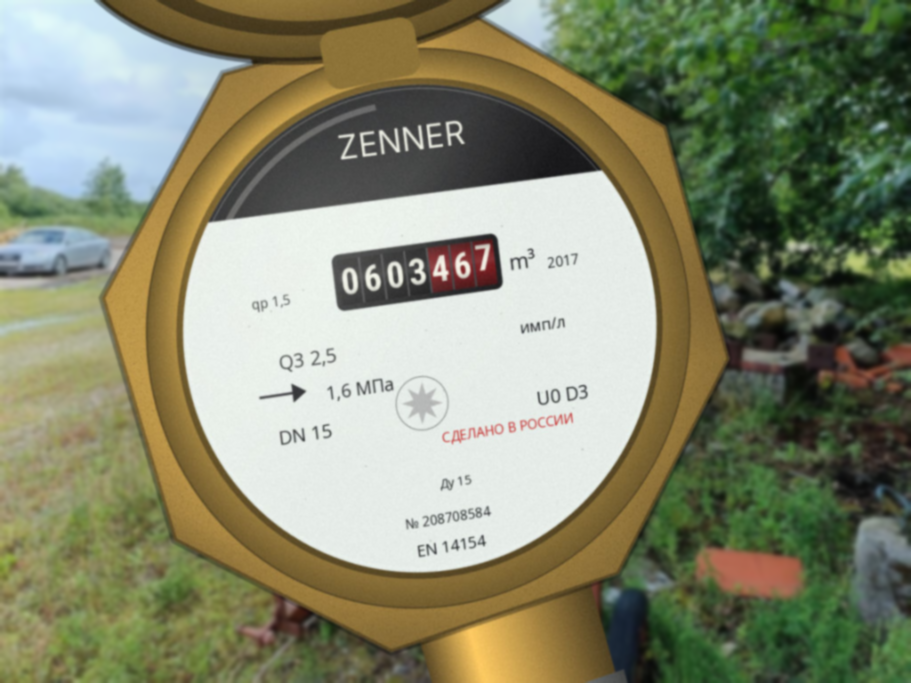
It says 603.467 m³
